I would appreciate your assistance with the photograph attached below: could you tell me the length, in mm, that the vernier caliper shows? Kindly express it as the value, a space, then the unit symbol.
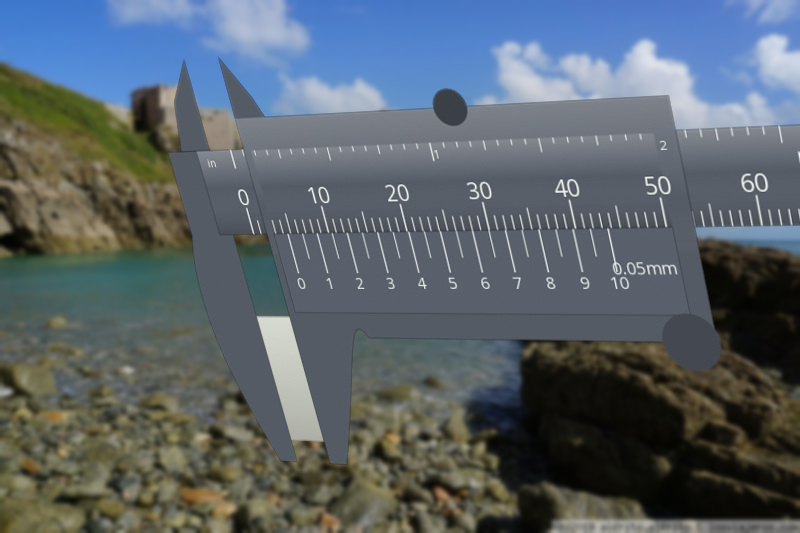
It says 4.6 mm
